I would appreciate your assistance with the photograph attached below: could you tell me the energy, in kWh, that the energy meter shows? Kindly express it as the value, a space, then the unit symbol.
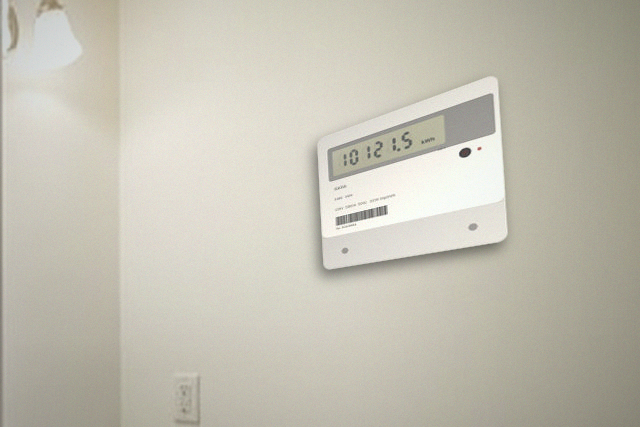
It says 10121.5 kWh
